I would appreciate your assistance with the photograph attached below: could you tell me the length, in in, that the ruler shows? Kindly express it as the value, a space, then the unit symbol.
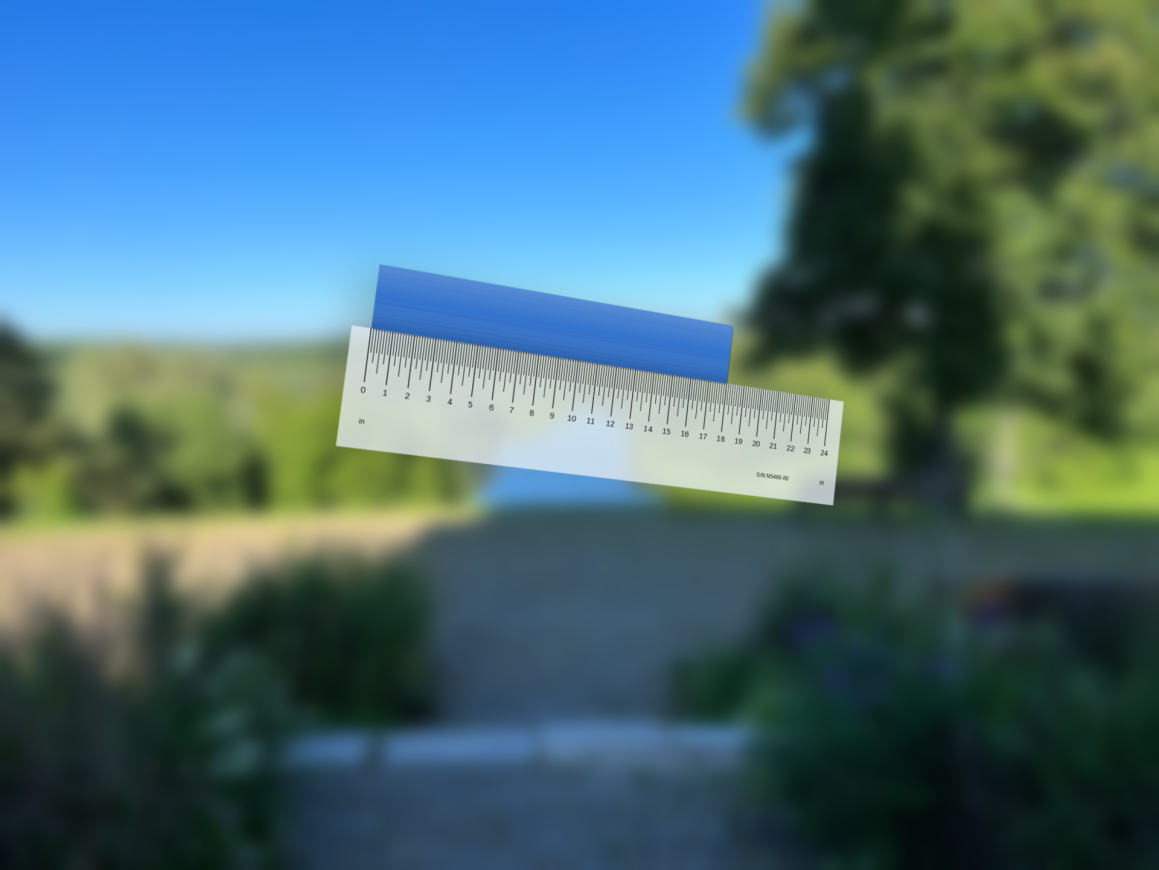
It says 18 in
